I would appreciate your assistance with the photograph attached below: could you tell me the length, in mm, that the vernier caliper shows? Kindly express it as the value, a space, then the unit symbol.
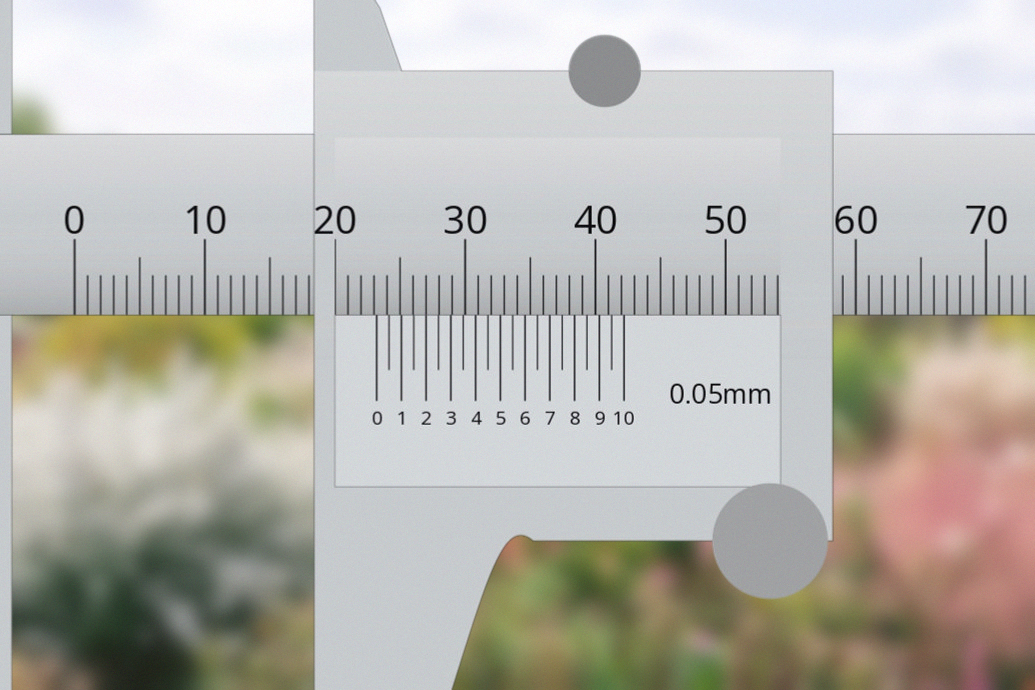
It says 23.2 mm
